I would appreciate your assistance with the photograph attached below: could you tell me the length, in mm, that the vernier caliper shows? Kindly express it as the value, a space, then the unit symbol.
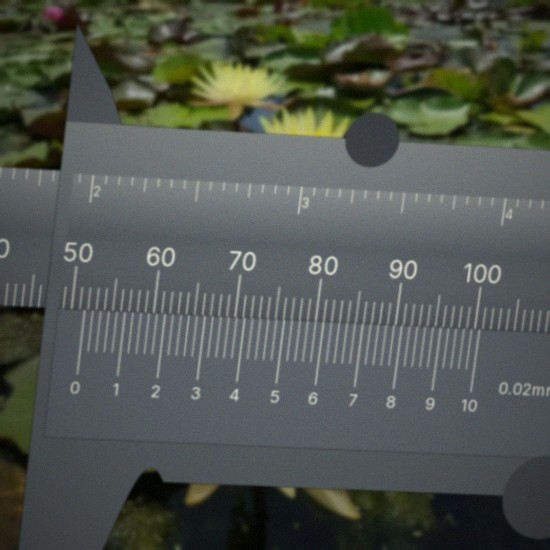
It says 51.6 mm
